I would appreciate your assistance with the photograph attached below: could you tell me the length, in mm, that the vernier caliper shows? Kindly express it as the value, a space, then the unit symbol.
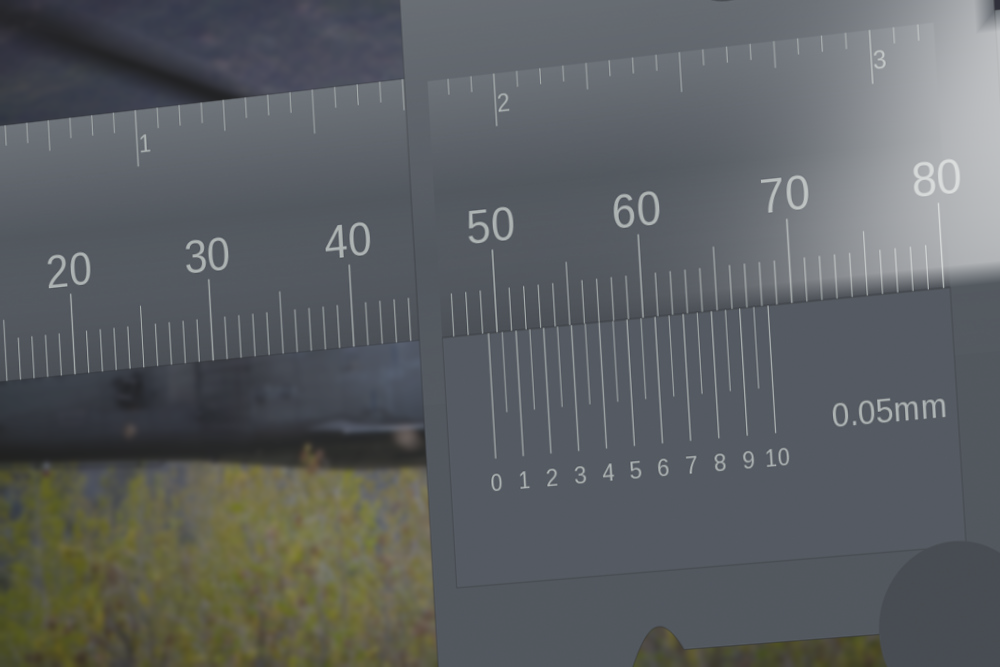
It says 49.4 mm
